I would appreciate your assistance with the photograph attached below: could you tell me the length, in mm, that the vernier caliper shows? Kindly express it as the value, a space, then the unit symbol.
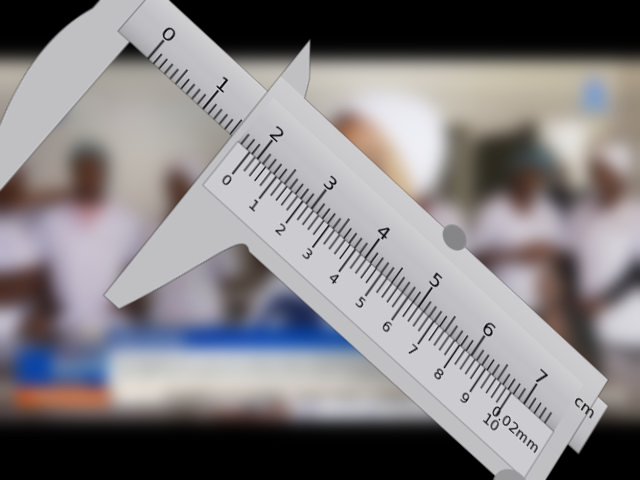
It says 18.6 mm
